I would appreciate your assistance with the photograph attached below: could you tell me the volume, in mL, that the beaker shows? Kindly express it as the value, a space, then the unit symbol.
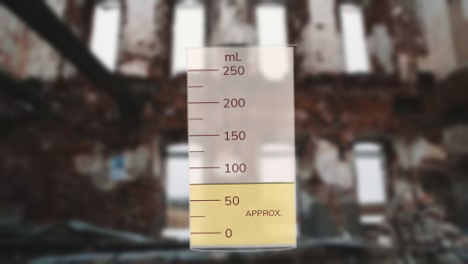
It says 75 mL
